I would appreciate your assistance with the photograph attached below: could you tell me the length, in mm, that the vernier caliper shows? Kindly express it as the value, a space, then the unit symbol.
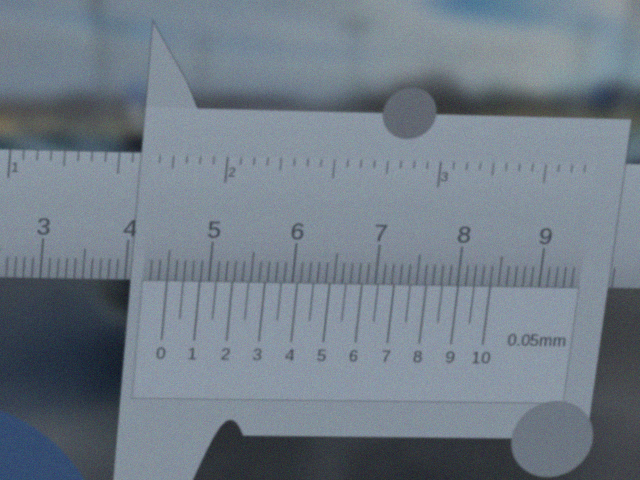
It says 45.0 mm
